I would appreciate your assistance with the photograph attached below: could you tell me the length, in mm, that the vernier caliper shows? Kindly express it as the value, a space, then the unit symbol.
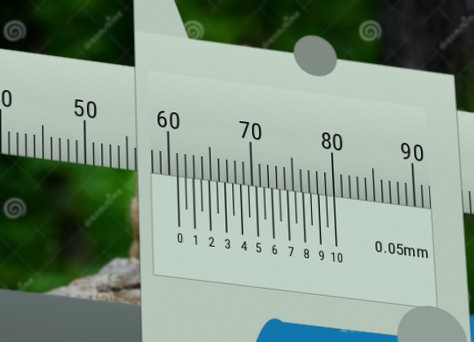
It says 61.0 mm
